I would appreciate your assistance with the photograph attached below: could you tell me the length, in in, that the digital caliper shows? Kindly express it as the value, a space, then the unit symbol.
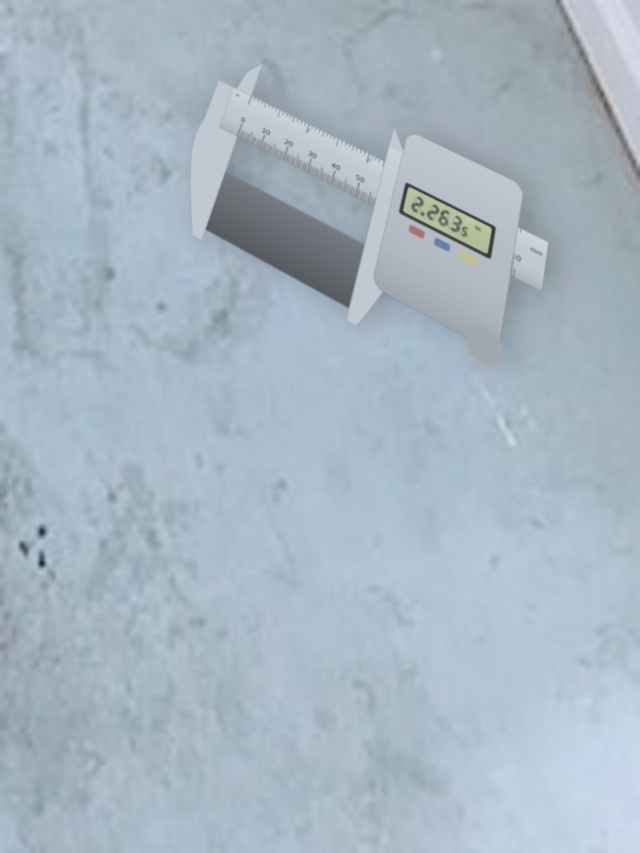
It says 2.2635 in
